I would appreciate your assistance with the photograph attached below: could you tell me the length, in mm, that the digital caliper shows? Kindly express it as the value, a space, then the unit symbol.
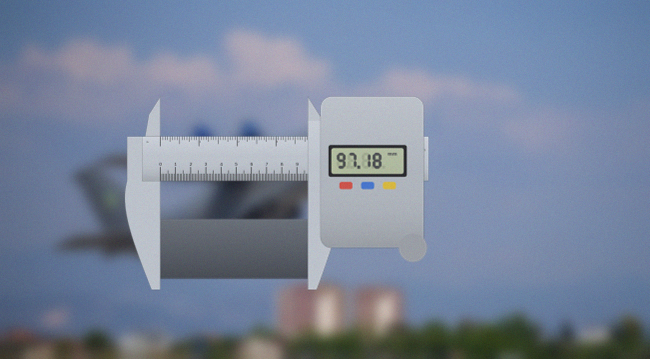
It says 97.18 mm
